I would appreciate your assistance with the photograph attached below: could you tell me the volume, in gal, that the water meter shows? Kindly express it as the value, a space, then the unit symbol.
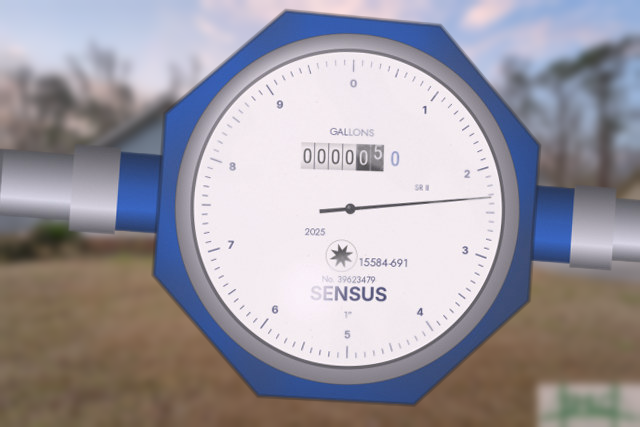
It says 52.3 gal
